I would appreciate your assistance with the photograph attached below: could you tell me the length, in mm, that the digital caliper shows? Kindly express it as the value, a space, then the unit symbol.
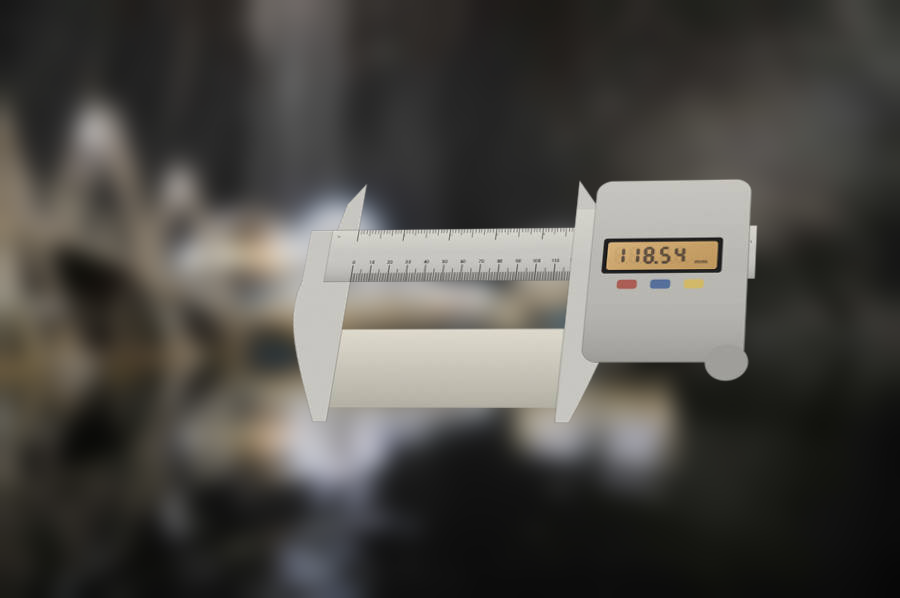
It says 118.54 mm
